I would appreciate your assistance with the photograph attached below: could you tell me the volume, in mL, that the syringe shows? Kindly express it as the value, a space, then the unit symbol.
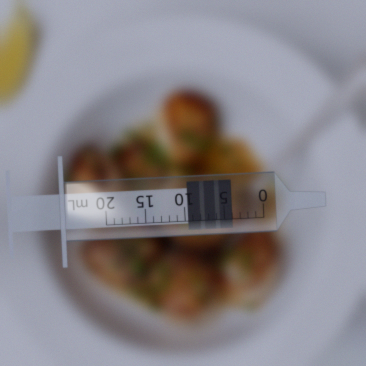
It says 4 mL
